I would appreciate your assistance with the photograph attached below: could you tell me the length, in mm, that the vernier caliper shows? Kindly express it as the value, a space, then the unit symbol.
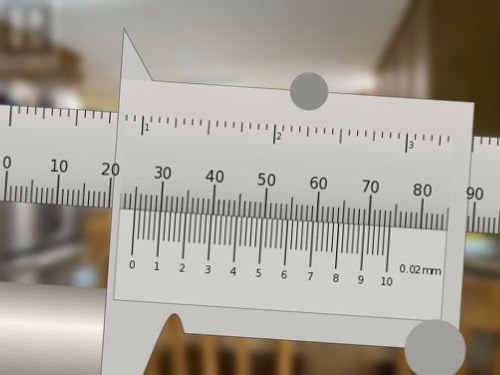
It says 25.0 mm
